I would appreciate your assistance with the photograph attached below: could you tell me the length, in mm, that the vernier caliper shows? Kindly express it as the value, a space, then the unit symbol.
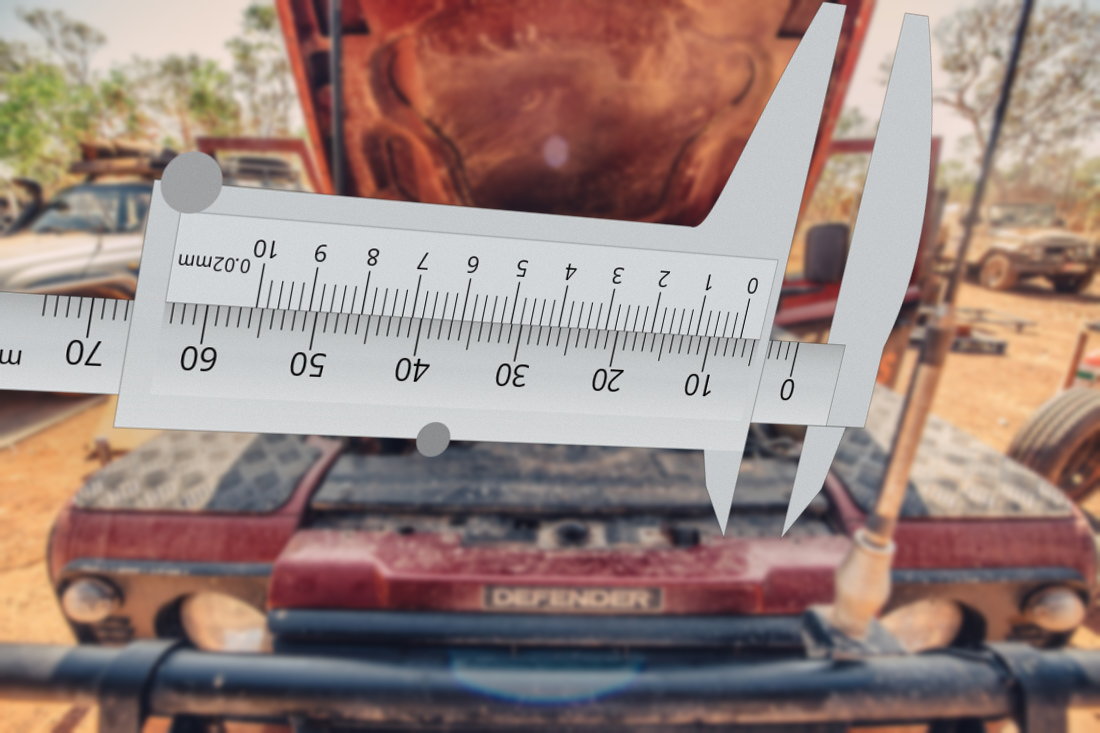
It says 6.6 mm
